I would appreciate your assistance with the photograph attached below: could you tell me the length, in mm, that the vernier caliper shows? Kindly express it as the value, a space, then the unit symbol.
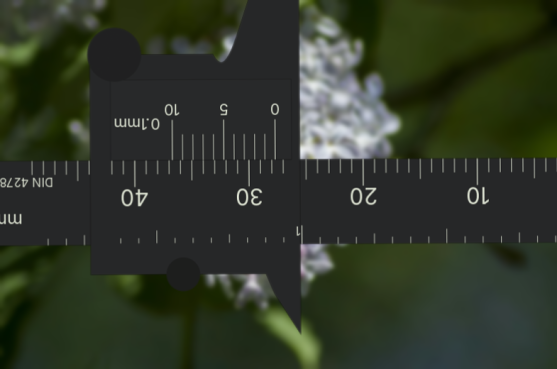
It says 27.7 mm
